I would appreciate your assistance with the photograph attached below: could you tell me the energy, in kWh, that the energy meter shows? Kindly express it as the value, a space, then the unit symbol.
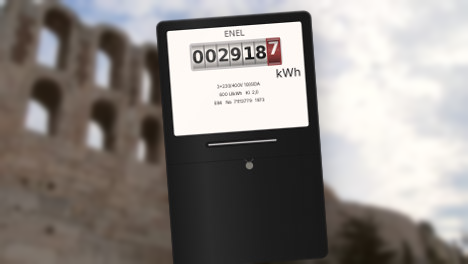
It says 2918.7 kWh
